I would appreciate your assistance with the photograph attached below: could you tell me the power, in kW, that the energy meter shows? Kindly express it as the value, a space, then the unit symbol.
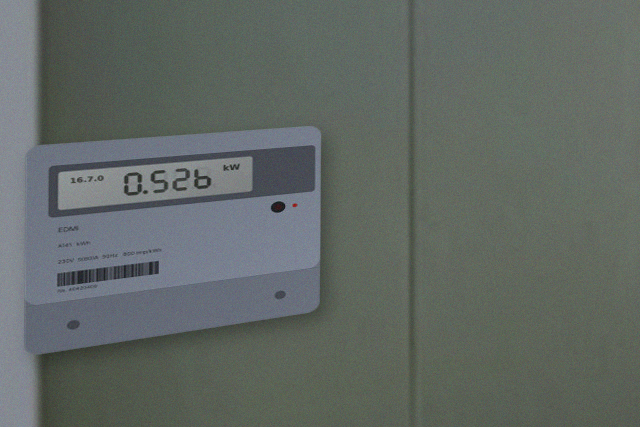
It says 0.526 kW
